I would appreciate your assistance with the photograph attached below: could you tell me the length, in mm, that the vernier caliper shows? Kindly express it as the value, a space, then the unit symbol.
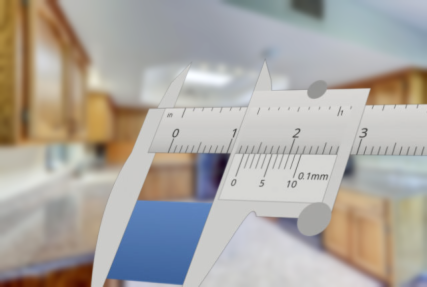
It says 12.8 mm
